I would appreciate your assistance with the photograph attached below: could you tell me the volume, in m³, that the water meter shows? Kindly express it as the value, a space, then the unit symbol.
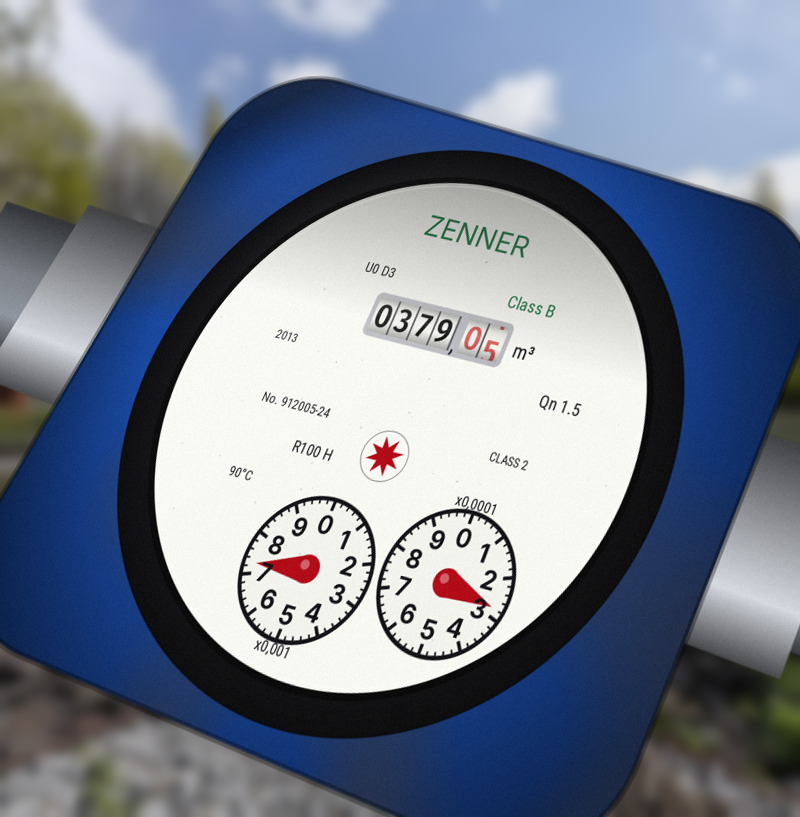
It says 379.0472 m³
